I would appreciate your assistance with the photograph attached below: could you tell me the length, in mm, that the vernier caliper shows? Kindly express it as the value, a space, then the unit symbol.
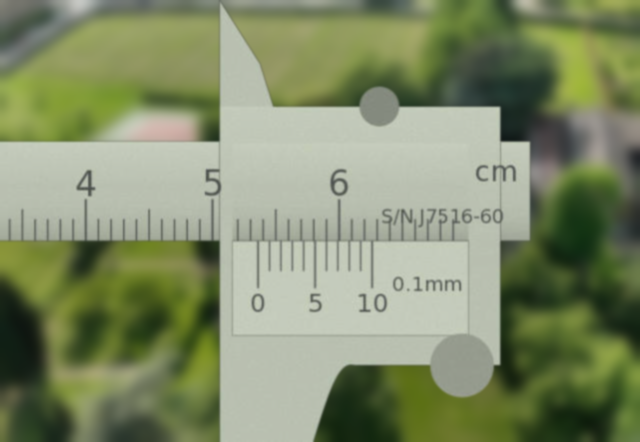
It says 53.6 mm
